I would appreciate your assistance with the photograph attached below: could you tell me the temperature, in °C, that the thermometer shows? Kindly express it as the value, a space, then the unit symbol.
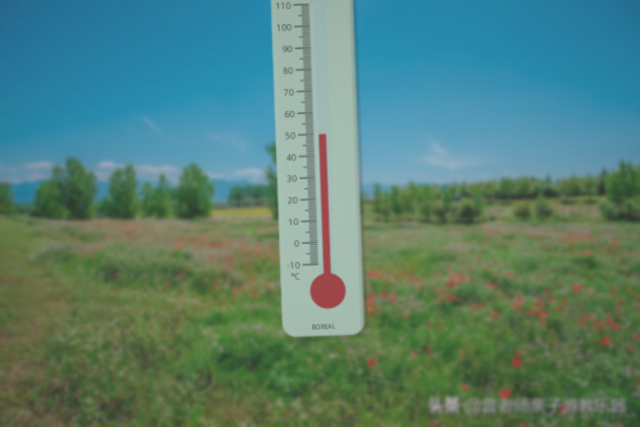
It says 50 °C
